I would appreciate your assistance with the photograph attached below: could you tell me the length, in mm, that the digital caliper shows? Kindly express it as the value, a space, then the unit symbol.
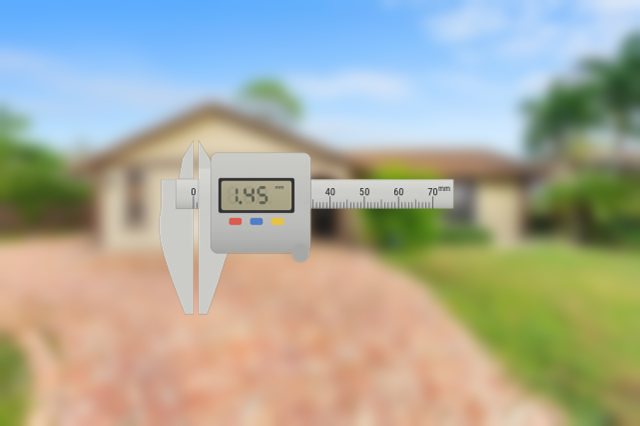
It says 1.45 mm
